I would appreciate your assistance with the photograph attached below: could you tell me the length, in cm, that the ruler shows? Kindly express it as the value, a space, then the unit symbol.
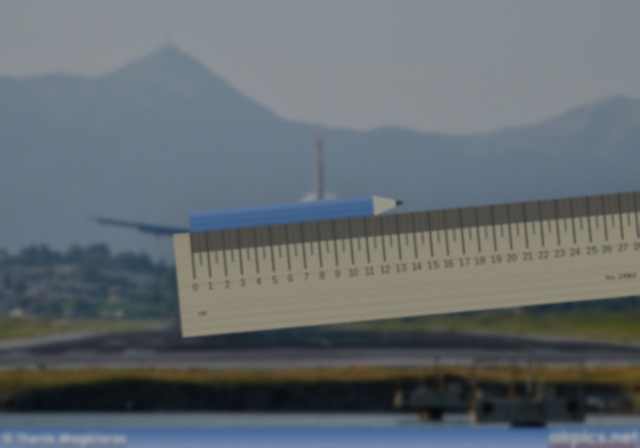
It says 13.5 cm
